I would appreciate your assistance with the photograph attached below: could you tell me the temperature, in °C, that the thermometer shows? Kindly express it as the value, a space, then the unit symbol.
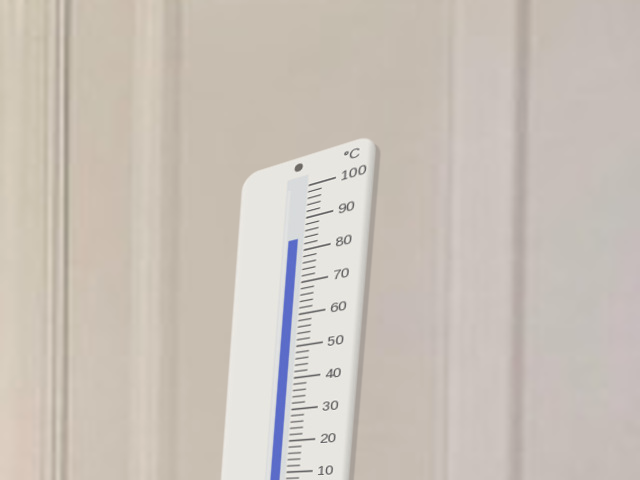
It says 84 °C
